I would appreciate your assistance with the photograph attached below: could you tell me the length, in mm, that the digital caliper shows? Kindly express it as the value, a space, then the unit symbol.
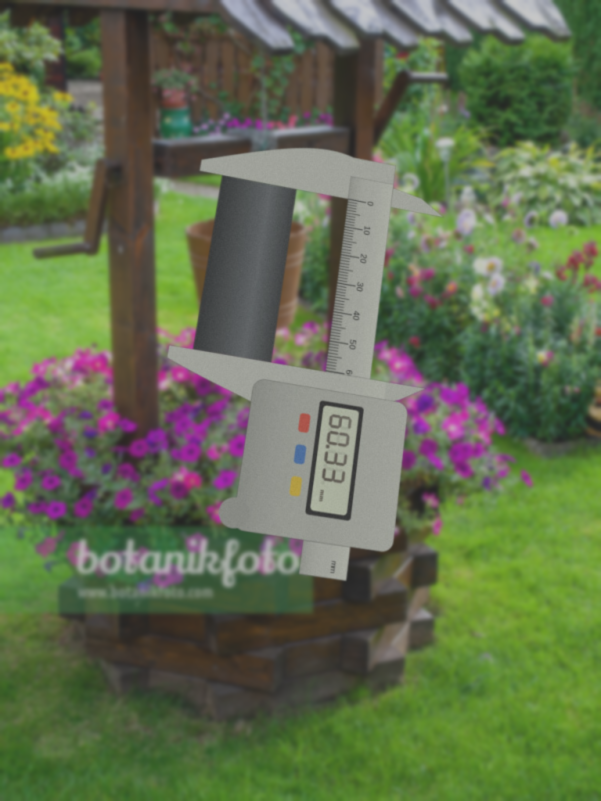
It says 60.33 mm
